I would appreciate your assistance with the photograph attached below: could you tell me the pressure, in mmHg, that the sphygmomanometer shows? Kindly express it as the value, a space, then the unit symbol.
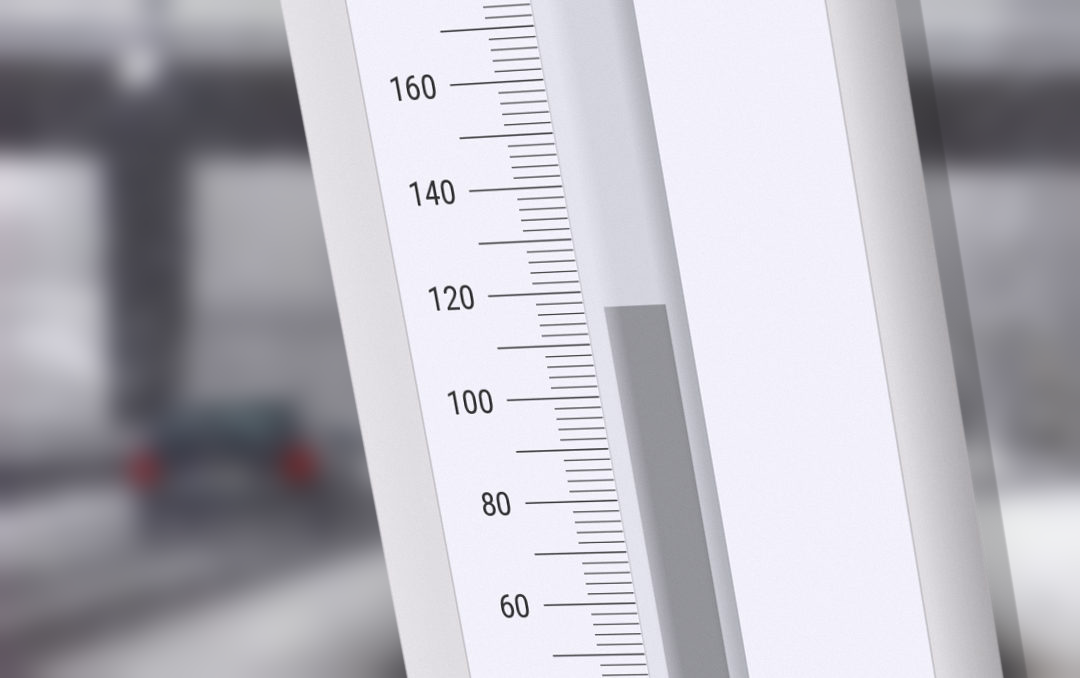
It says 117 mmHg
